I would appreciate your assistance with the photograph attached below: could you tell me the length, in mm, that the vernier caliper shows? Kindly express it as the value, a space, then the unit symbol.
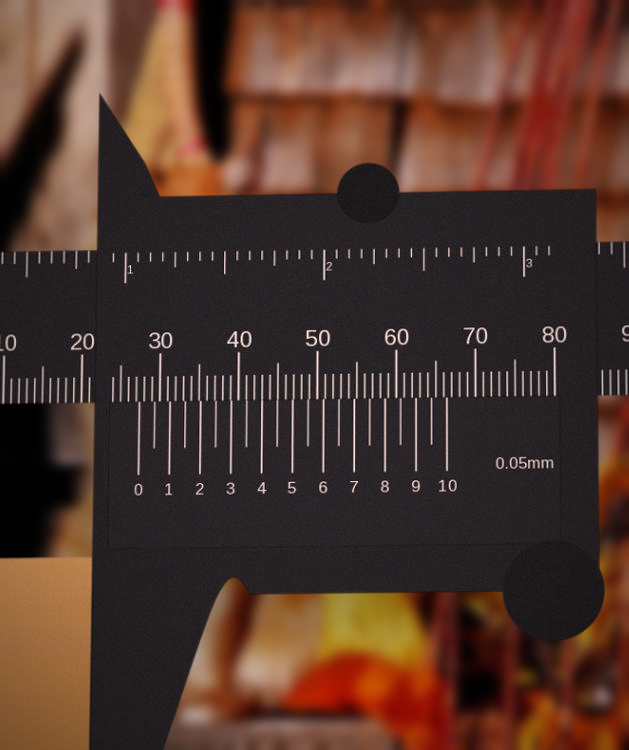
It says 27.4 mm
